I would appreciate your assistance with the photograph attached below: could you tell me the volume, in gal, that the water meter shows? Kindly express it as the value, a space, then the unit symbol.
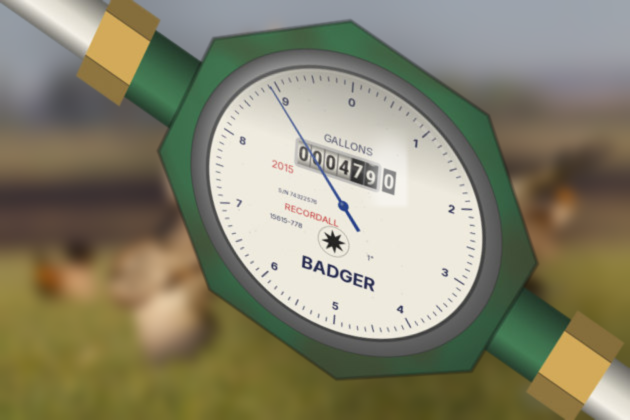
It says 4788.9 gal
